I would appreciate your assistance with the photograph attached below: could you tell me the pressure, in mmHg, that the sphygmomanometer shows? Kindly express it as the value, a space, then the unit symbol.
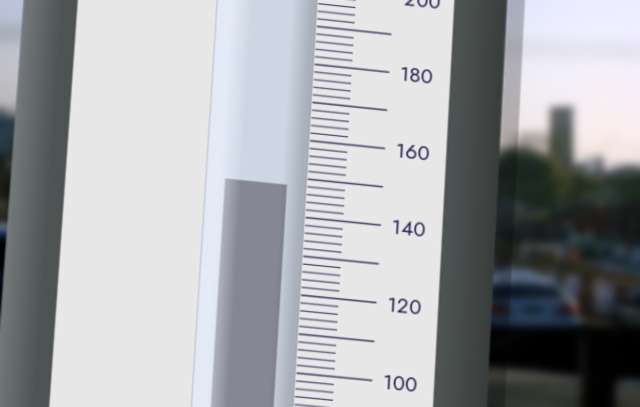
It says 148 mmHg
